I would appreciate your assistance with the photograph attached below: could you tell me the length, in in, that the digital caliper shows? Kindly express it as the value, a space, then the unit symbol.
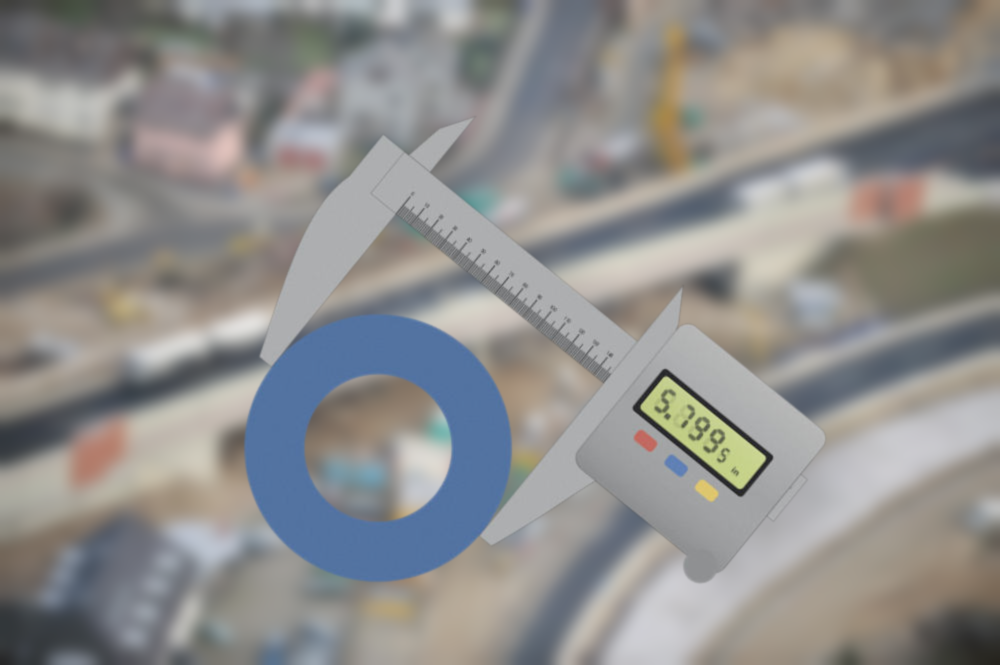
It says 5.7995 in
